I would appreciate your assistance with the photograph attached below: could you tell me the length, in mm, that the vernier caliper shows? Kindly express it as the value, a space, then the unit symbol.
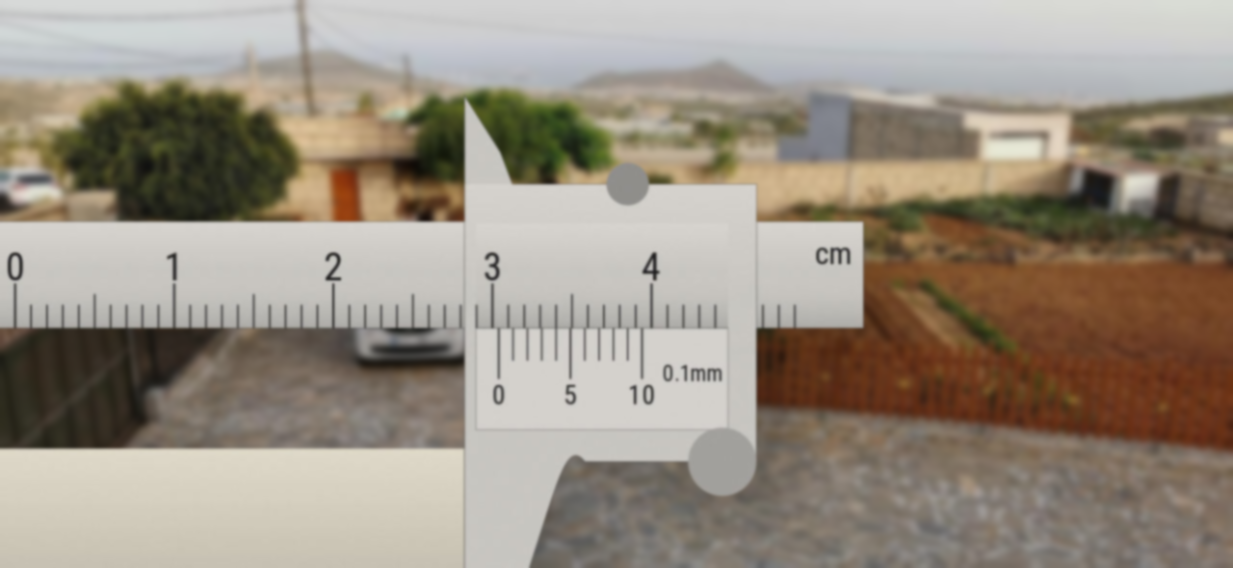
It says 30.4 mm
